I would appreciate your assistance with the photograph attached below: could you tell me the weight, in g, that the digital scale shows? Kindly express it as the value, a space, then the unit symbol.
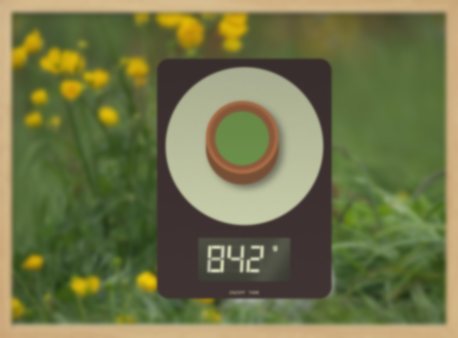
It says 842 g
